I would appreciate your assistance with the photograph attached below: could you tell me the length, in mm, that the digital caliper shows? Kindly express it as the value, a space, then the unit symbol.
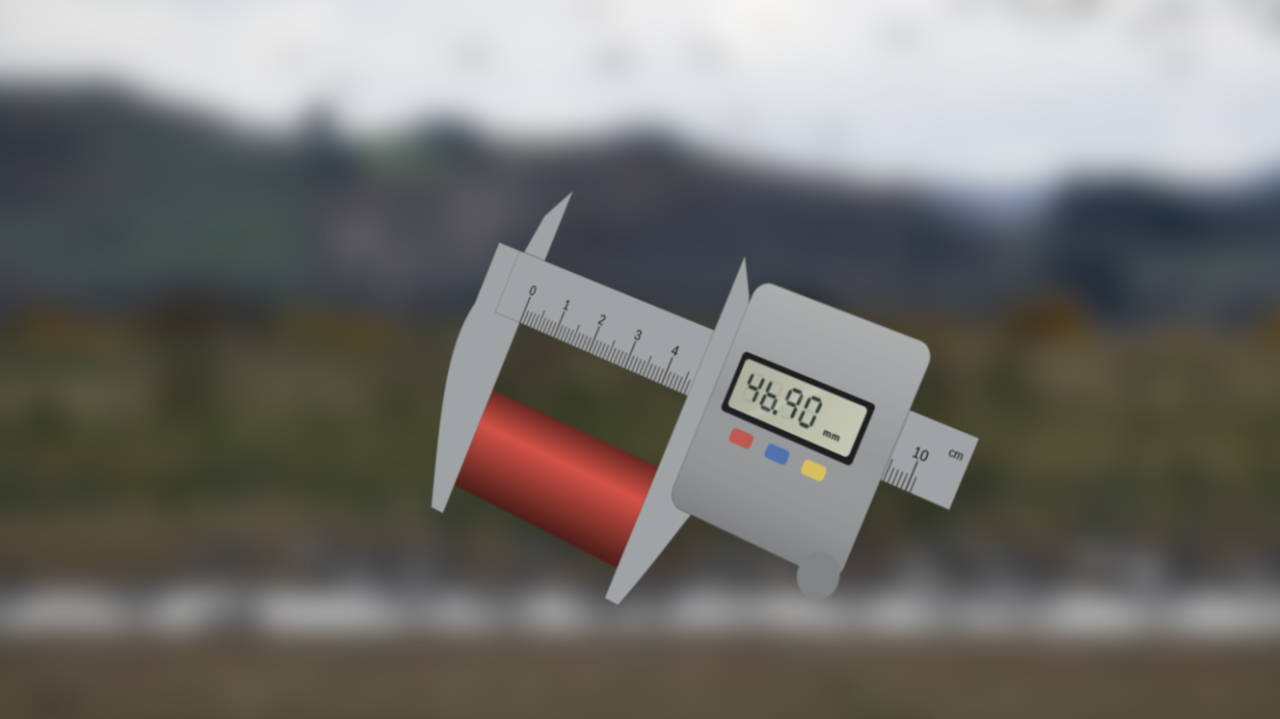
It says 46.90 mm
